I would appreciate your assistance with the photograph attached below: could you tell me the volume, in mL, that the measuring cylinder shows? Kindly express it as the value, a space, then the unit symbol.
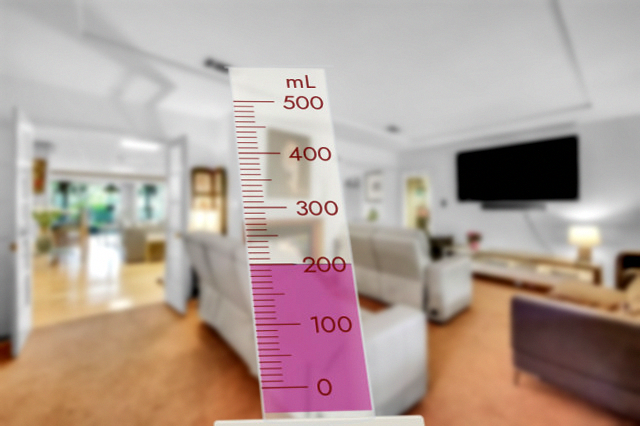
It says 200 mL
